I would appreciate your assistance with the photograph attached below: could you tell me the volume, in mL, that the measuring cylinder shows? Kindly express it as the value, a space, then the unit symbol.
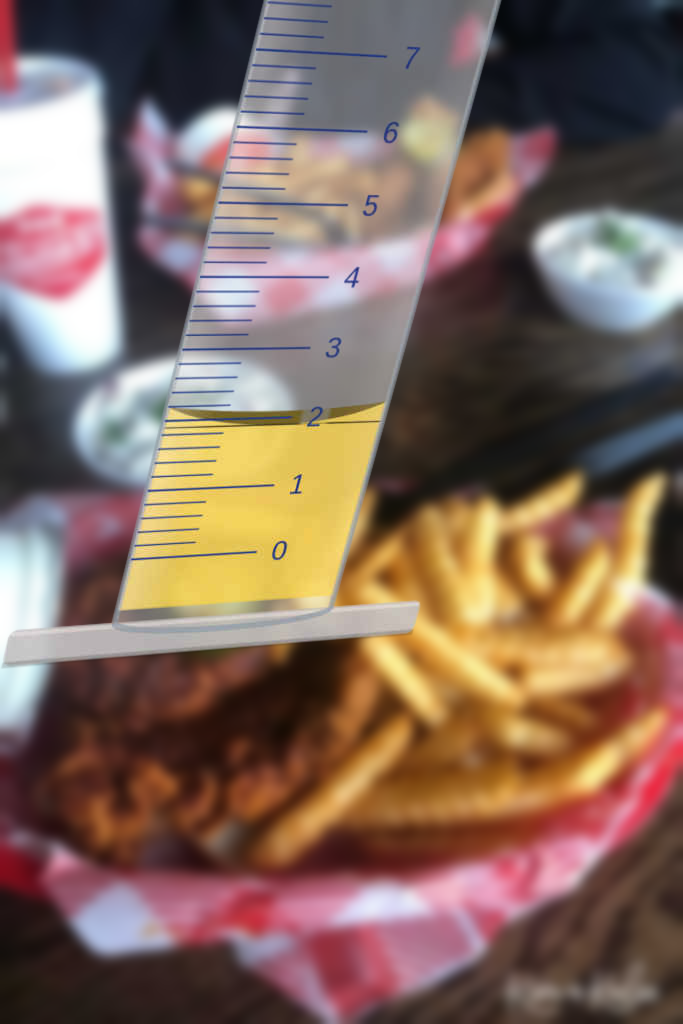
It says 1.9 mL
